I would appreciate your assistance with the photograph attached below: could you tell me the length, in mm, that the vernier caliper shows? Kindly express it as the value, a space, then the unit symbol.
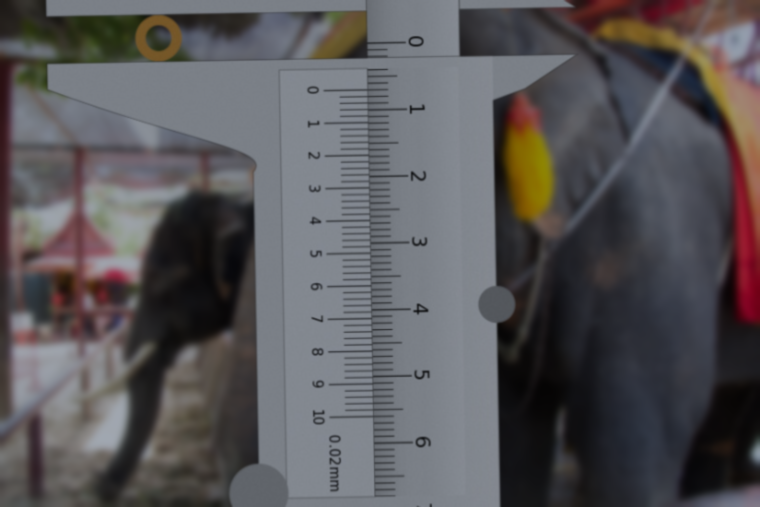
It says 7.0 mm
